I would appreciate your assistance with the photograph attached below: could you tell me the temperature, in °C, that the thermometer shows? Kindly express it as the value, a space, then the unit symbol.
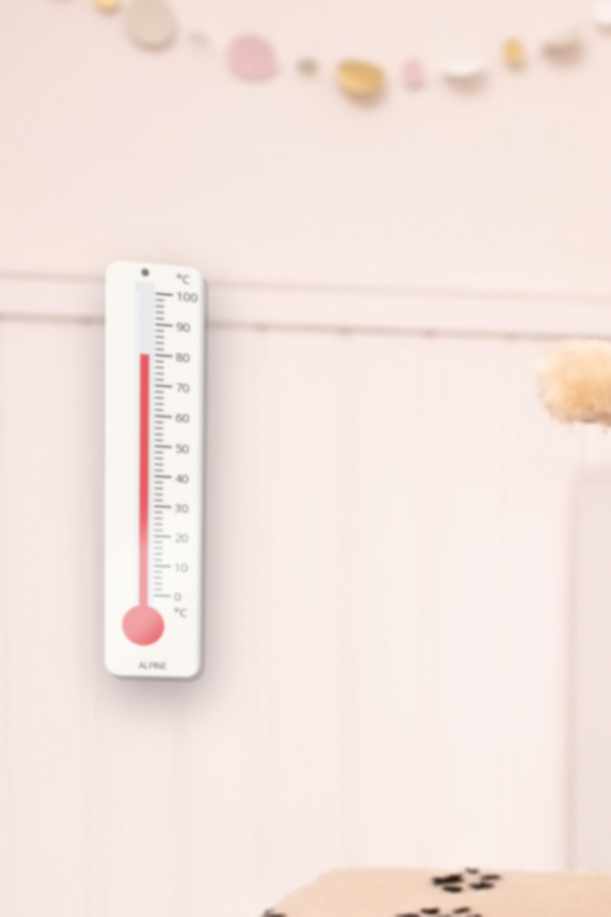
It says 80 °C
